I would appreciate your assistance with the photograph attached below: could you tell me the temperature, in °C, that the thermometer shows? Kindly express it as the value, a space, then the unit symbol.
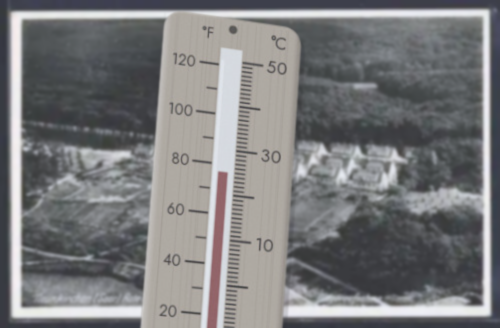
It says 25 °C
